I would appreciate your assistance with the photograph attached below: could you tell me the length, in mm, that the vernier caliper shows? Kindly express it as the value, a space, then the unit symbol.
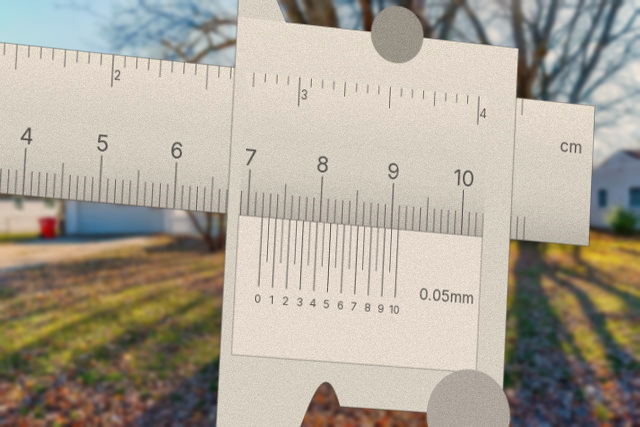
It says 72.0 mm
